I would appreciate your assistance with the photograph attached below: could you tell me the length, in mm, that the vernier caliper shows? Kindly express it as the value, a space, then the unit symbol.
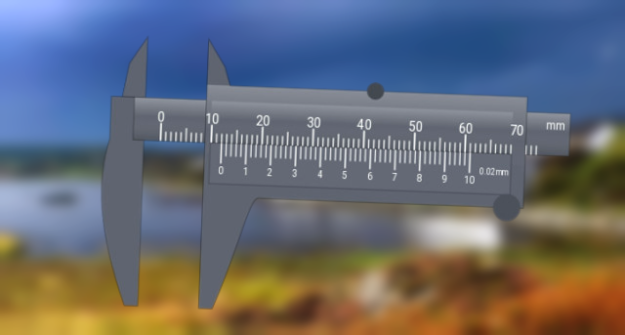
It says 12.0 mm
